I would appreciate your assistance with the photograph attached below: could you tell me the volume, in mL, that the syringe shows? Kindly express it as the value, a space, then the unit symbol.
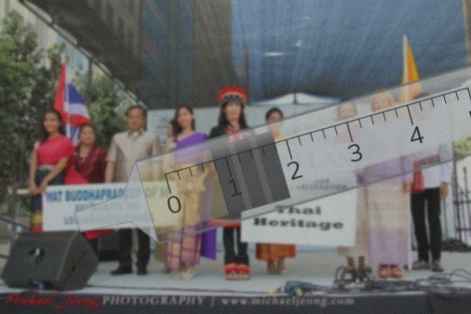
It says 0.8 mL
